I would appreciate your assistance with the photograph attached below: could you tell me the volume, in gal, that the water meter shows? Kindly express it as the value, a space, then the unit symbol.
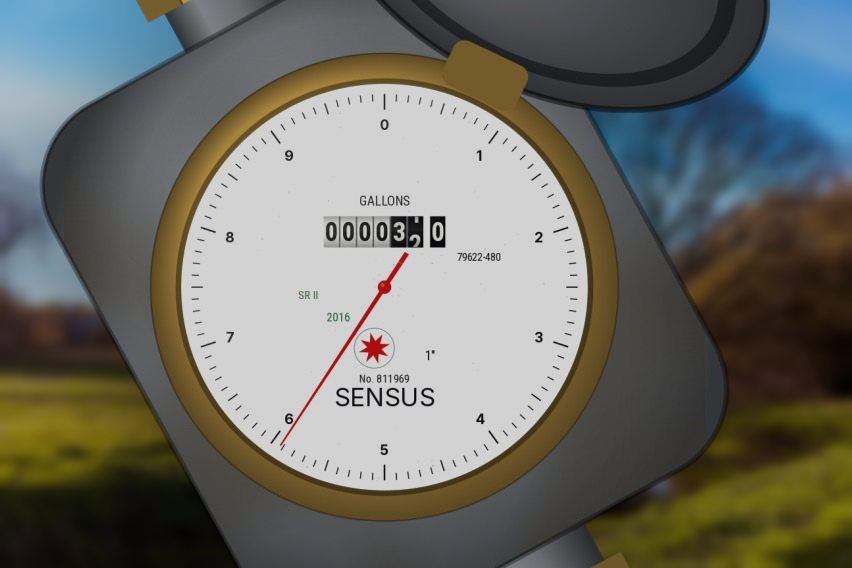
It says 315.9 gal
